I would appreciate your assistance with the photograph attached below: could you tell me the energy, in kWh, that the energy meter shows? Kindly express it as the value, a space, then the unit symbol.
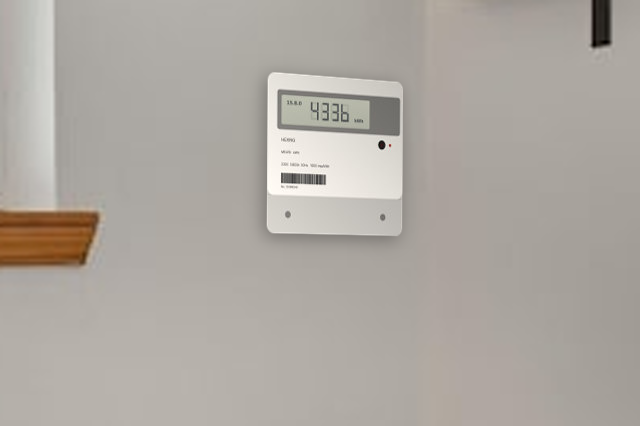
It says 4336 kWh
